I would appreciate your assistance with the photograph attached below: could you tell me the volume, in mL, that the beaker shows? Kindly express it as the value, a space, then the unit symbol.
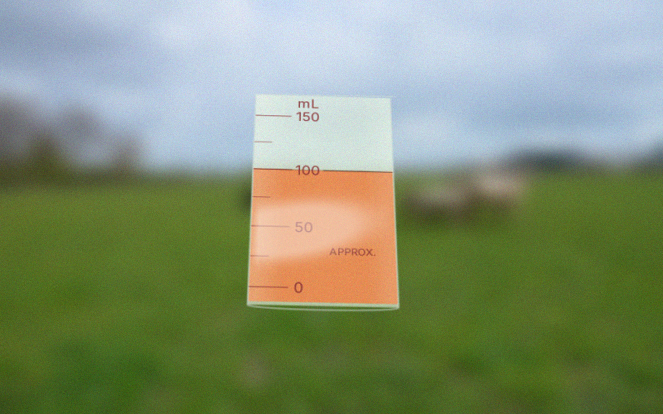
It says 100 mL
